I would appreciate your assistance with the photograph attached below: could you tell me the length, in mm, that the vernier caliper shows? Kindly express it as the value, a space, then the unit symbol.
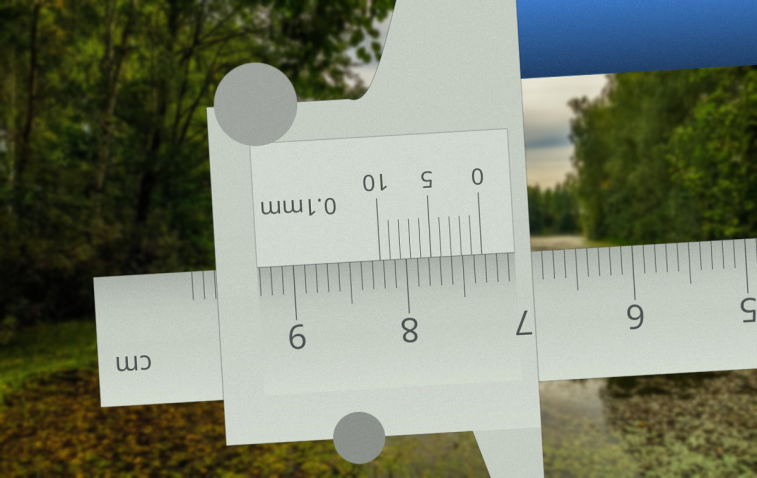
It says 73.3 mm
